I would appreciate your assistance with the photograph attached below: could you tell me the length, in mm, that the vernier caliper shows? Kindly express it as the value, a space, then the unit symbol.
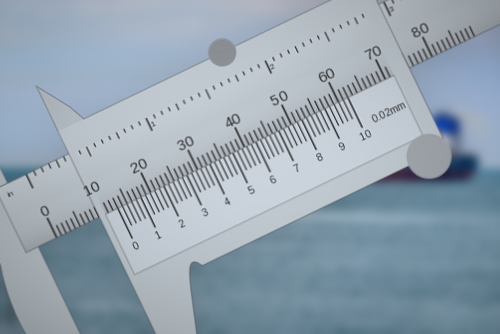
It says 13.0 mm
